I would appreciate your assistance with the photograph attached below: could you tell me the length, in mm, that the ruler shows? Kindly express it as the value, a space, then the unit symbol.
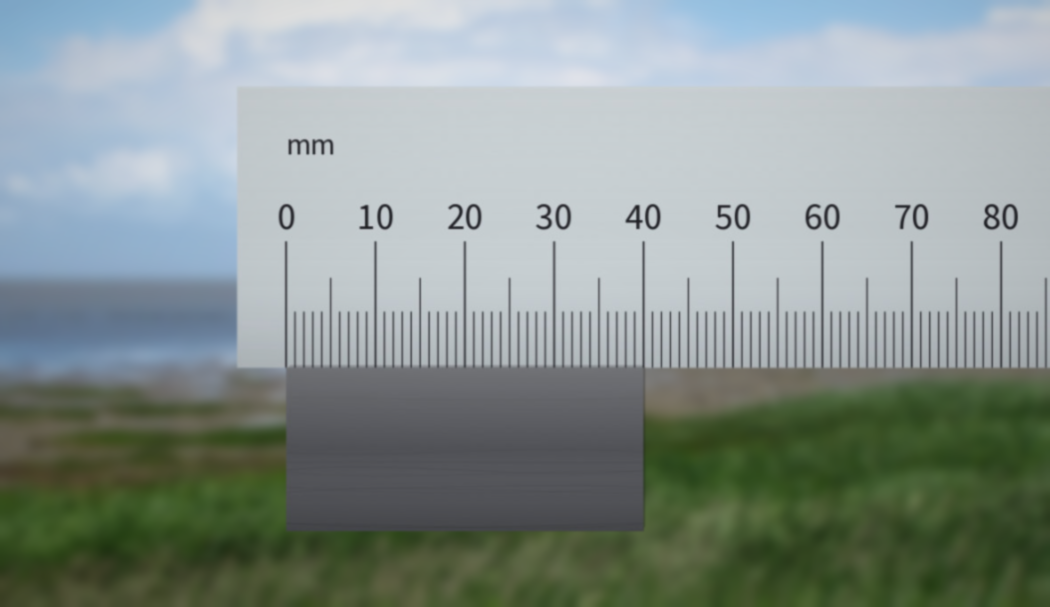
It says 40 mm
